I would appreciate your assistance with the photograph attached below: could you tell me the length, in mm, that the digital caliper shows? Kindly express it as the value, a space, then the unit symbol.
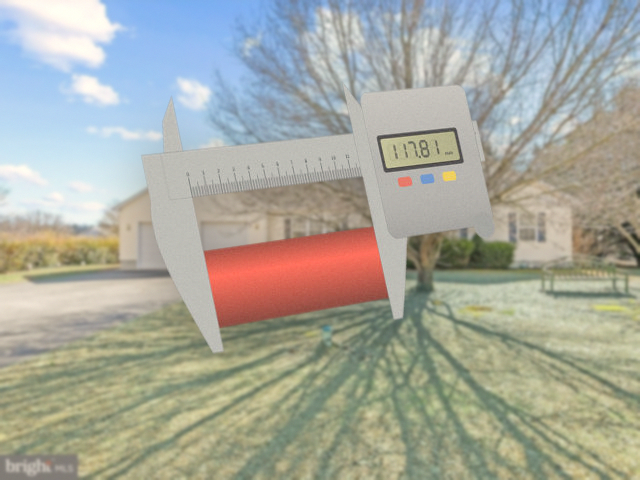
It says 117.81 mm
